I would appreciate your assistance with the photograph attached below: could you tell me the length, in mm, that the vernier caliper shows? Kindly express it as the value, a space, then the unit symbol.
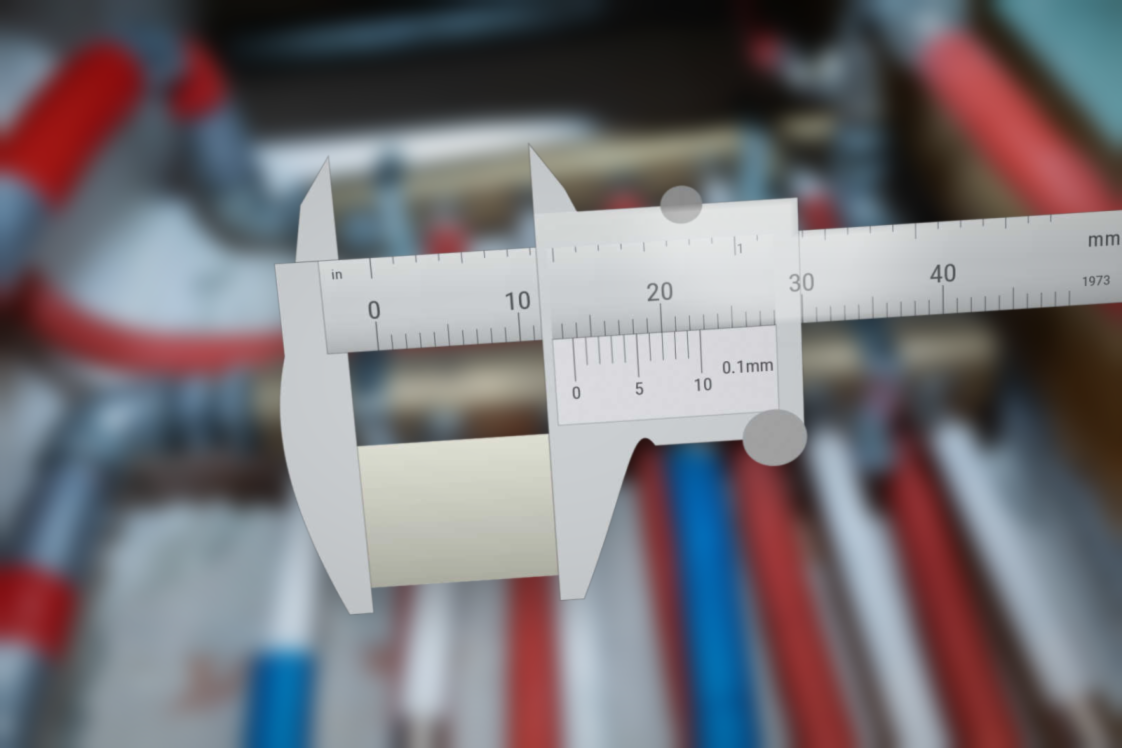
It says 13.7 mm
